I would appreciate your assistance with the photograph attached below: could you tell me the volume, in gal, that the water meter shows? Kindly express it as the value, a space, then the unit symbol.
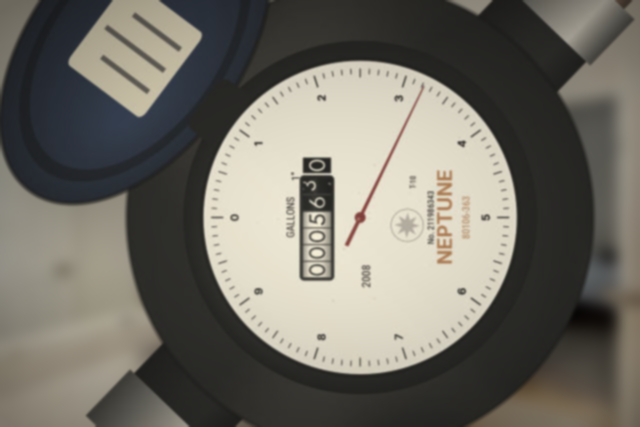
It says 5633.2 gal
